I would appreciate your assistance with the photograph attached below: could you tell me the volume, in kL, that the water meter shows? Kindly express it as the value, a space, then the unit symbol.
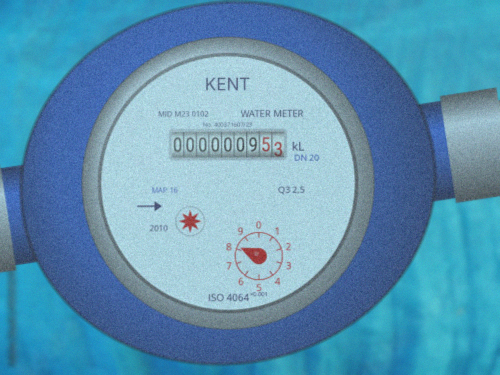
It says 9.528 kL
